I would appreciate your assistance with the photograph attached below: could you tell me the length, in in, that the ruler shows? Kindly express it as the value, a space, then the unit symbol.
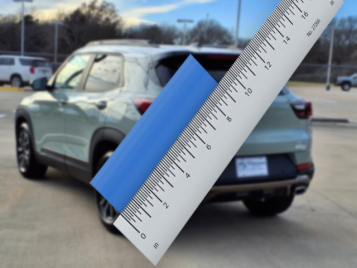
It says 9 in
